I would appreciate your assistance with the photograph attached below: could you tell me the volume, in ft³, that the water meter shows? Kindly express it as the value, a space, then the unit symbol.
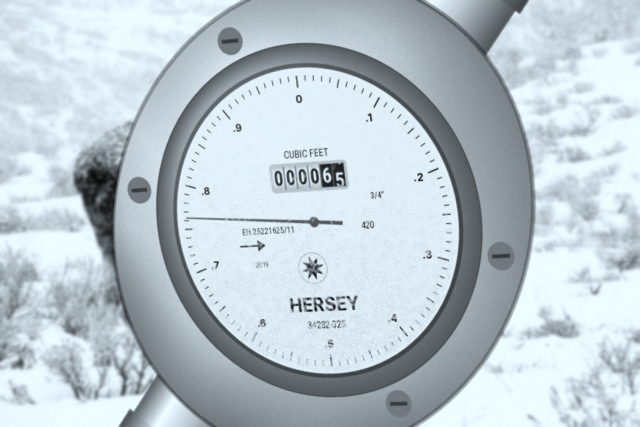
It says 64.76 ft³
